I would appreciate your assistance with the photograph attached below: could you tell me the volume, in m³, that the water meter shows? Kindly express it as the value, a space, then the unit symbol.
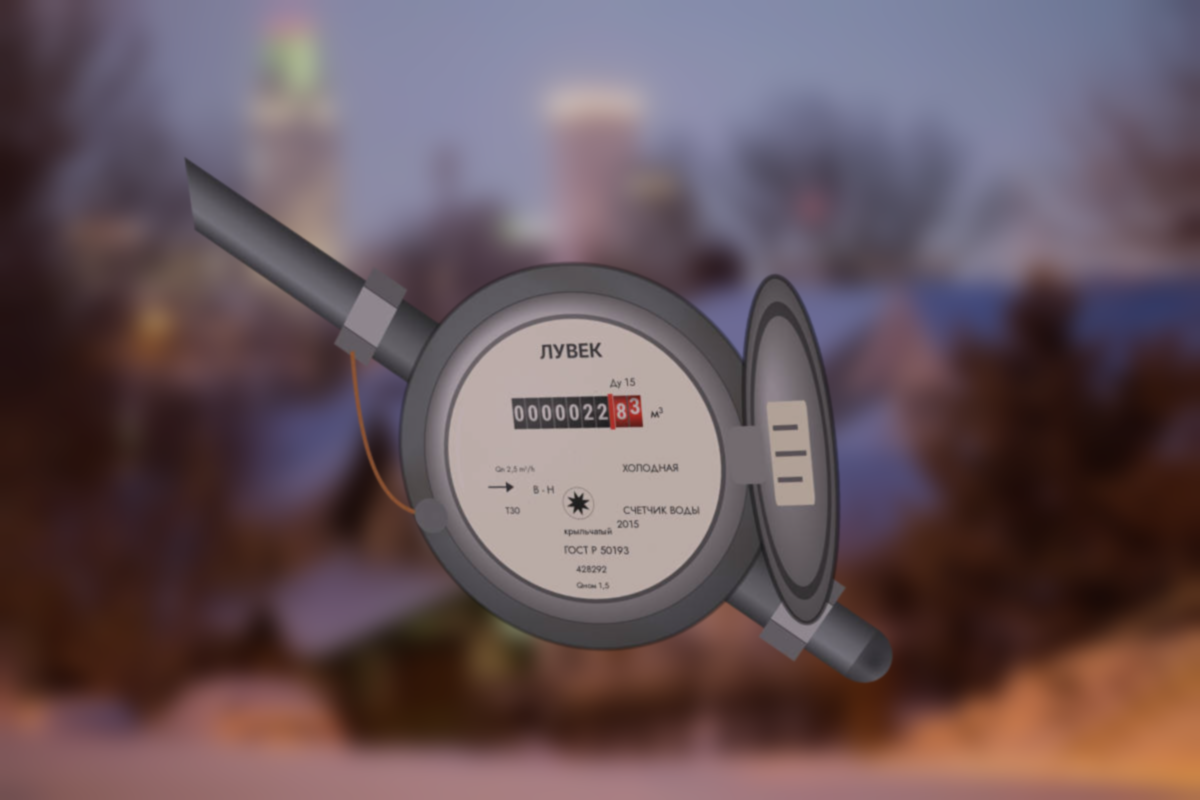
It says 22.83 m³
